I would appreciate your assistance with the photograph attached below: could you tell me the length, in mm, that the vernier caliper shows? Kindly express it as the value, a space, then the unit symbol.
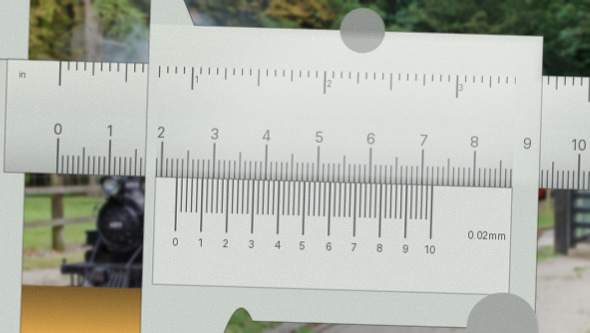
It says 23.0 mm
